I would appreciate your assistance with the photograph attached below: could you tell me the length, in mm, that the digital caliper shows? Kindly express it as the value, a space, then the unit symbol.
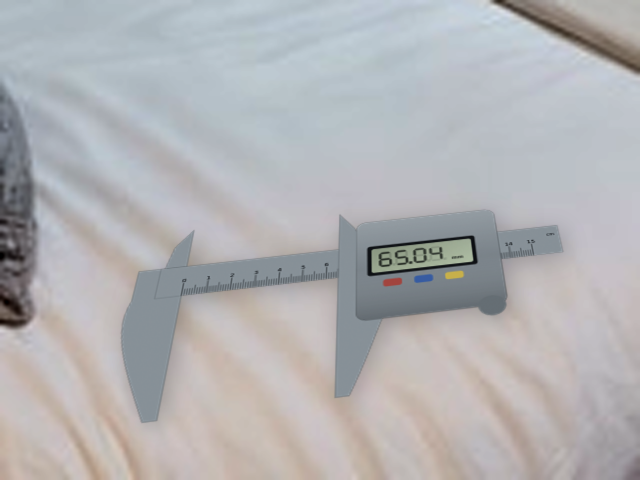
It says 65.04 mm
